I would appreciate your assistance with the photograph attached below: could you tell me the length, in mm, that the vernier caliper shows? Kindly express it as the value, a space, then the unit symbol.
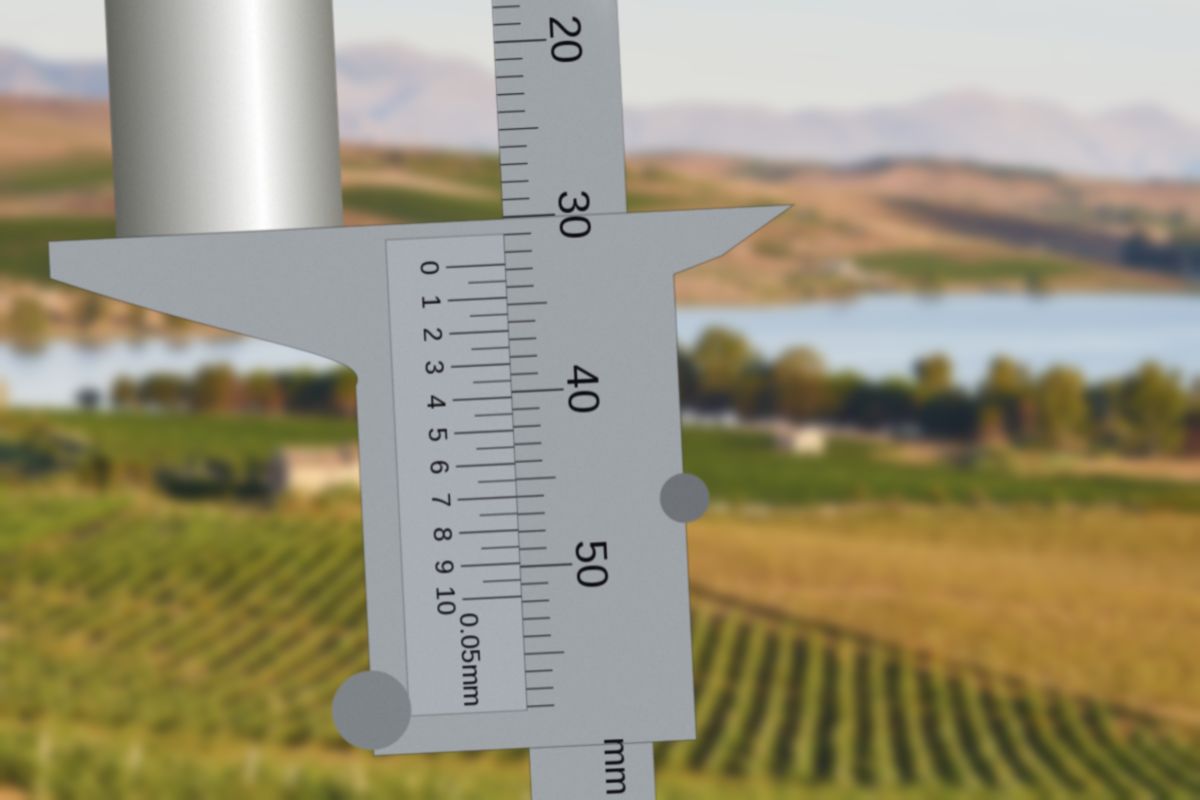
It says 32.7 mm
